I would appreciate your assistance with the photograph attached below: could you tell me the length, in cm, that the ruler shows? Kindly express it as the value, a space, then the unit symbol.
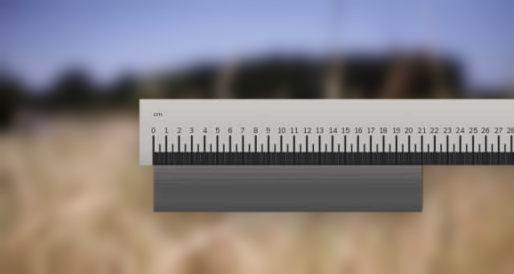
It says 21 cm
